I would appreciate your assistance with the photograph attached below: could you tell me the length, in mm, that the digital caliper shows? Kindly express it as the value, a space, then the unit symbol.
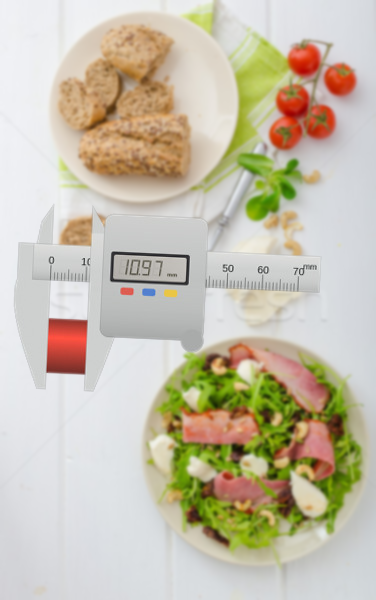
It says 10.97 mm
